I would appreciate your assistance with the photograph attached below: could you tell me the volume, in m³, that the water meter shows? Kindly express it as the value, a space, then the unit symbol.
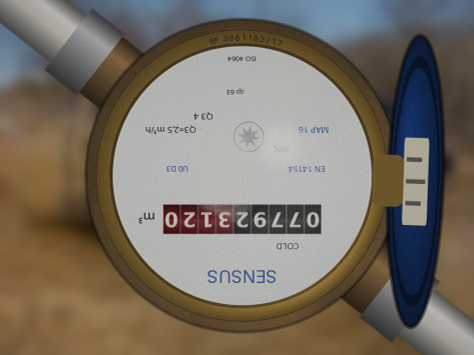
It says 7792.3120 m³
